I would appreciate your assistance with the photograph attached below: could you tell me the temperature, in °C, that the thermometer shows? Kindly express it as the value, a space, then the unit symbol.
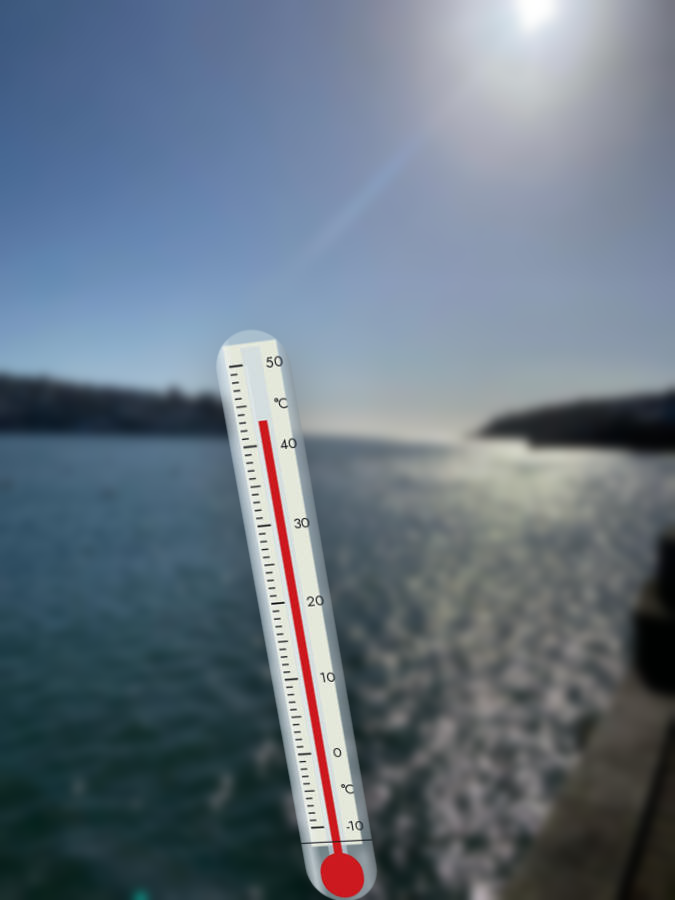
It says 43 °C
